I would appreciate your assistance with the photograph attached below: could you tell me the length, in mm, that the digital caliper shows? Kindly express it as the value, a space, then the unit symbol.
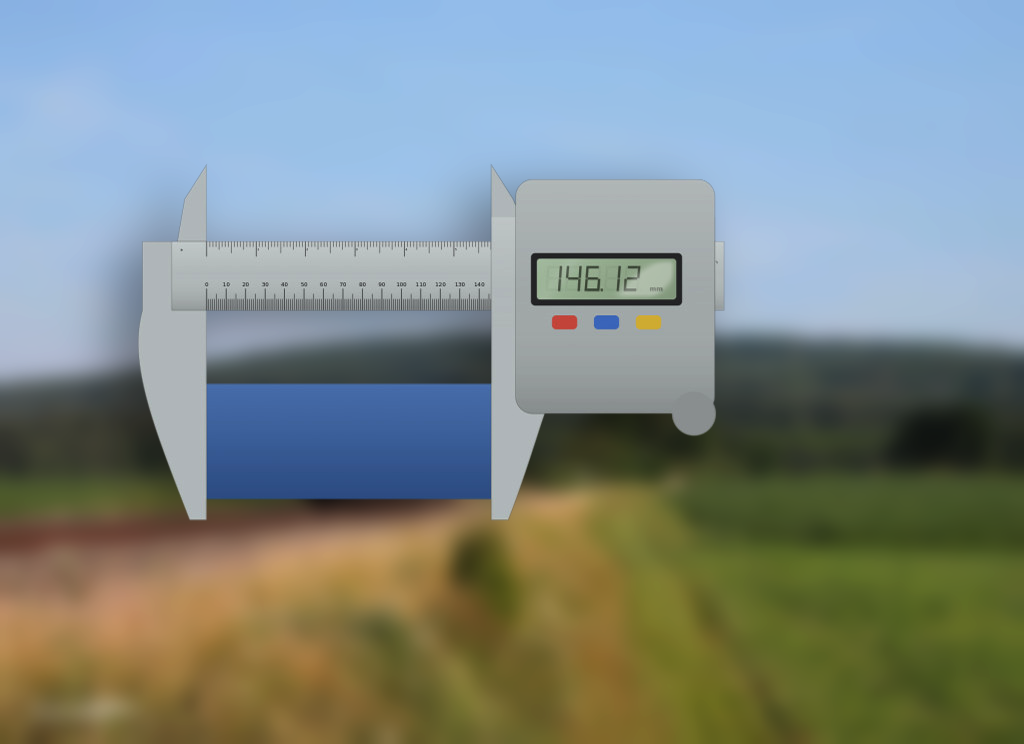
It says 146.12 mm
